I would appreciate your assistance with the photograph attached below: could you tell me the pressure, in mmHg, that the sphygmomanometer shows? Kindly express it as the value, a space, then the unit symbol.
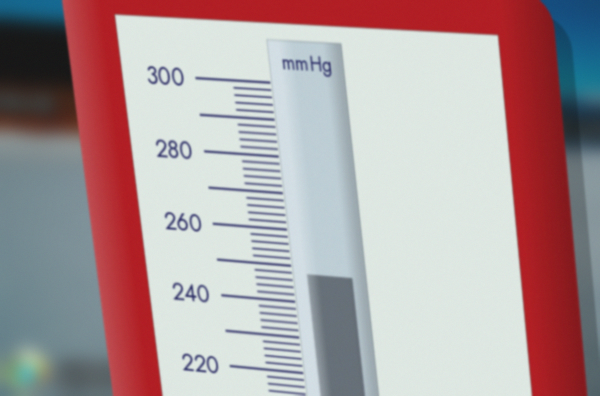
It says 248 mmHg
